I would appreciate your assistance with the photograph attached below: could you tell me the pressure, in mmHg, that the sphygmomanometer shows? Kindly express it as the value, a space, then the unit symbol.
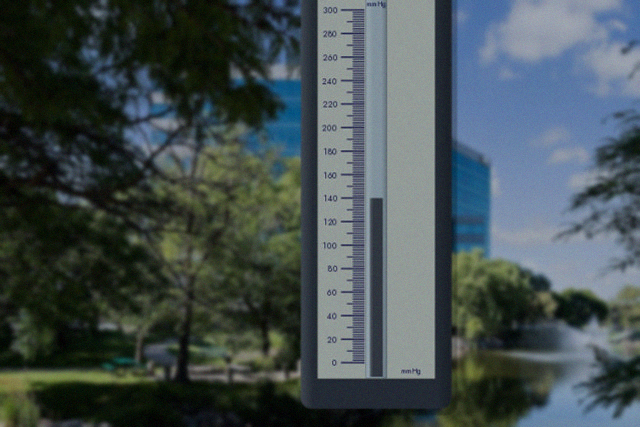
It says 140 mmHg
